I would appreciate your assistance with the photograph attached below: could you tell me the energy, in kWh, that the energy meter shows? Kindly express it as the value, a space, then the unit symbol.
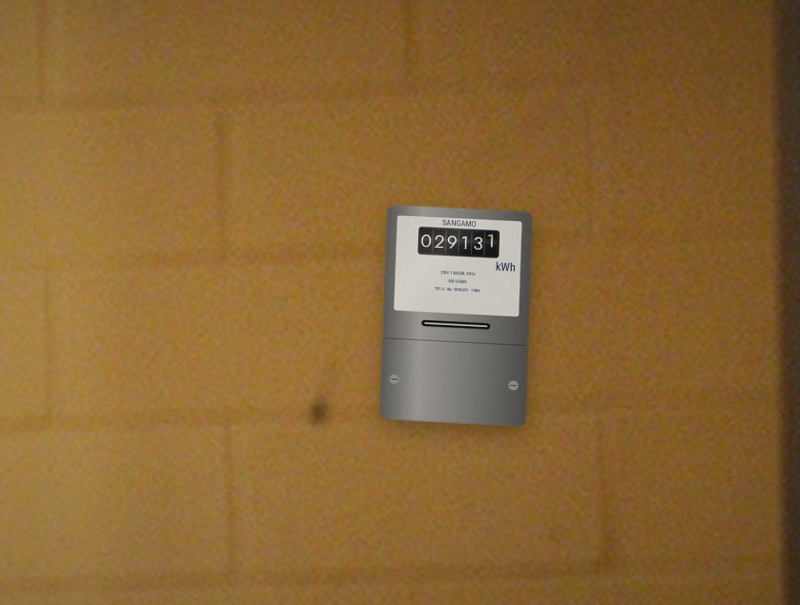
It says 29131 kWh
